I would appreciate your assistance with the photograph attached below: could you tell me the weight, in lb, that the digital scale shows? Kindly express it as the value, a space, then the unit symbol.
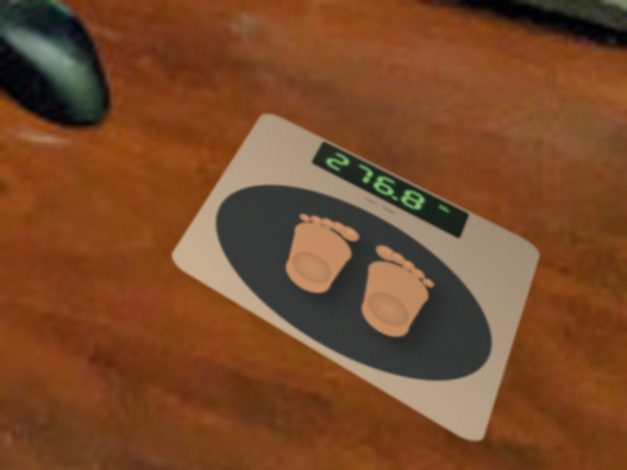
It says 276.8 lb
